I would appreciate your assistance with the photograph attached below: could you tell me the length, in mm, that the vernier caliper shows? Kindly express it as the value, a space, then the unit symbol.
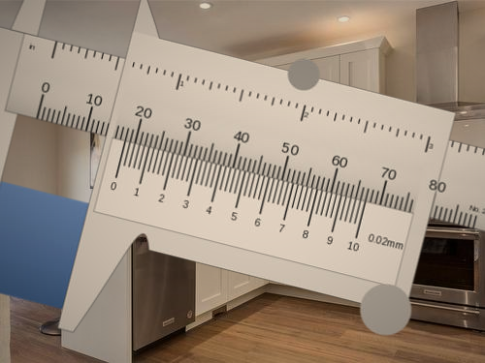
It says 18.0 mm
